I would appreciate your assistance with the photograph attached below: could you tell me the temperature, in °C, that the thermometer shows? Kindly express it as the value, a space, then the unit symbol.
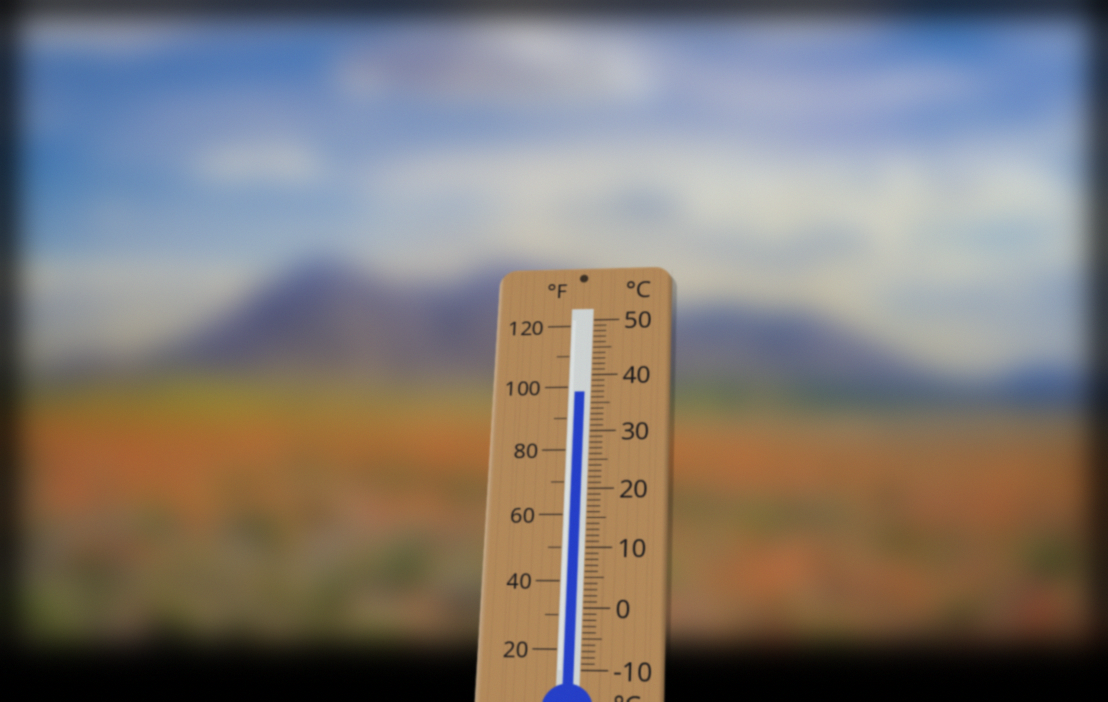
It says 37 °C
